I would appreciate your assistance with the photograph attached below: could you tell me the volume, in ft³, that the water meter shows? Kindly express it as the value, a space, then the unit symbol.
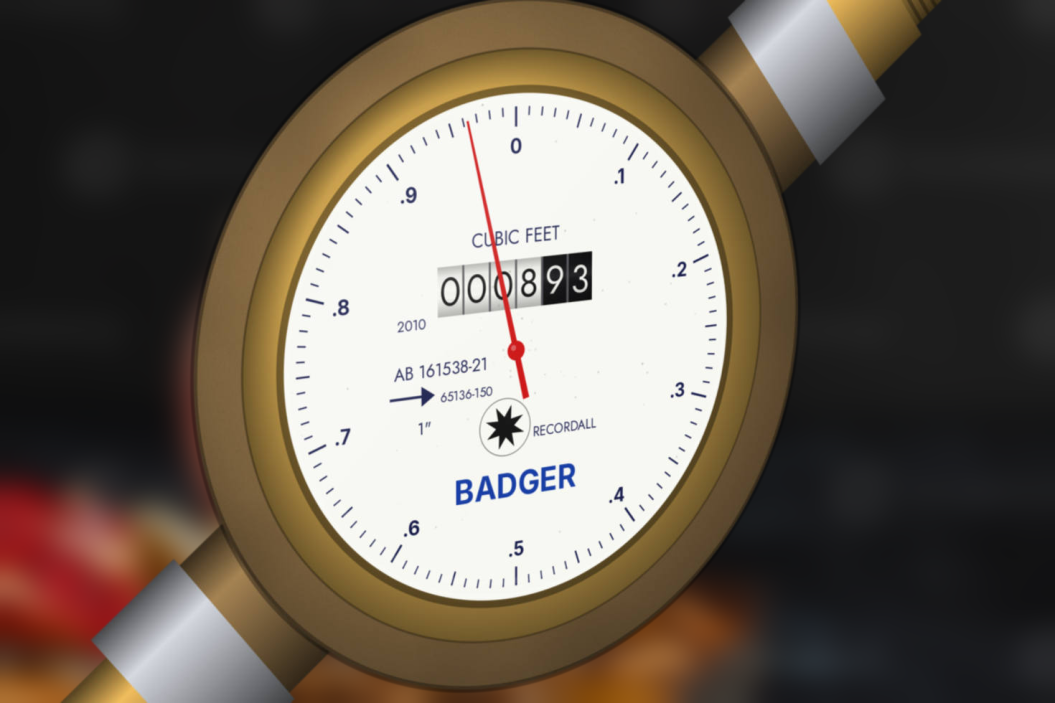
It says 892.96 ft³
